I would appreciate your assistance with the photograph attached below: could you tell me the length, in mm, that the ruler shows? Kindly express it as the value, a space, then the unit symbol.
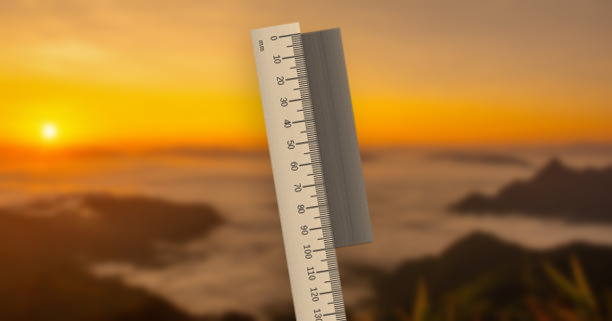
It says 100 mm
